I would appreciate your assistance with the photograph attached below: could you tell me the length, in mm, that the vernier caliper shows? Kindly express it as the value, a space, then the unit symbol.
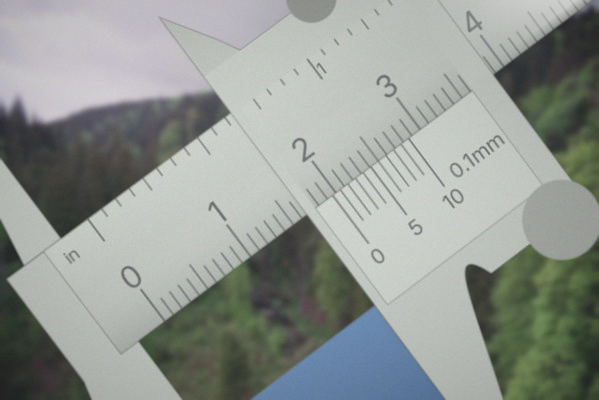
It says 19.6 mm
